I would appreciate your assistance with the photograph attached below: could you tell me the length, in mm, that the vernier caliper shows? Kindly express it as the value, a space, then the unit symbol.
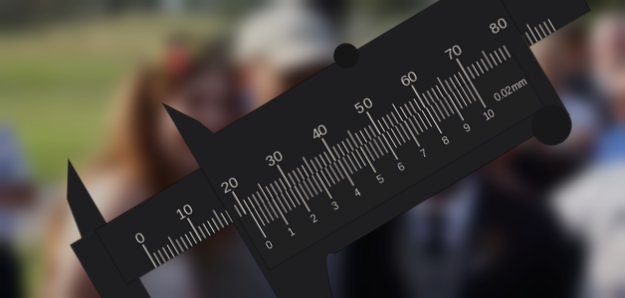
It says 21.0 mm
